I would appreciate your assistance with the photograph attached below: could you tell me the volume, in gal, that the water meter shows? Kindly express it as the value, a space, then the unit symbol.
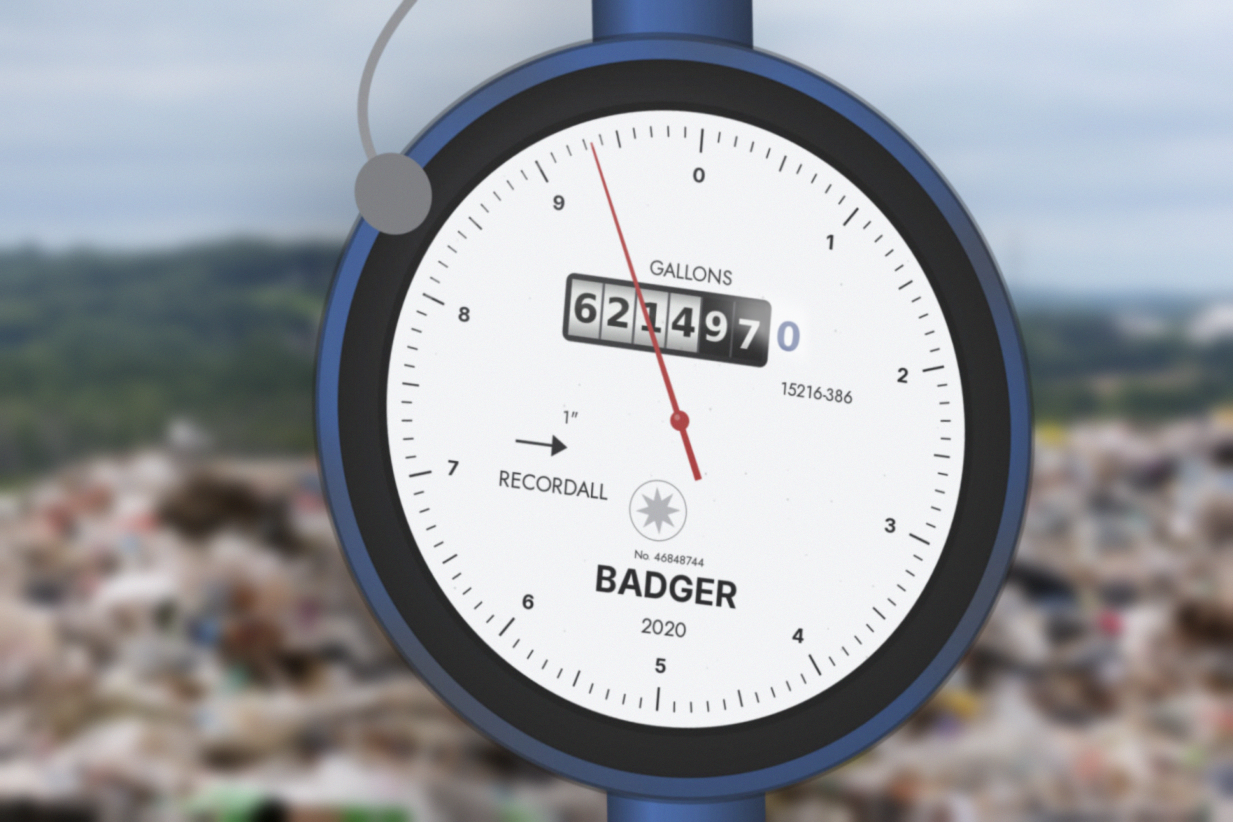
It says 6214969.3 gal
